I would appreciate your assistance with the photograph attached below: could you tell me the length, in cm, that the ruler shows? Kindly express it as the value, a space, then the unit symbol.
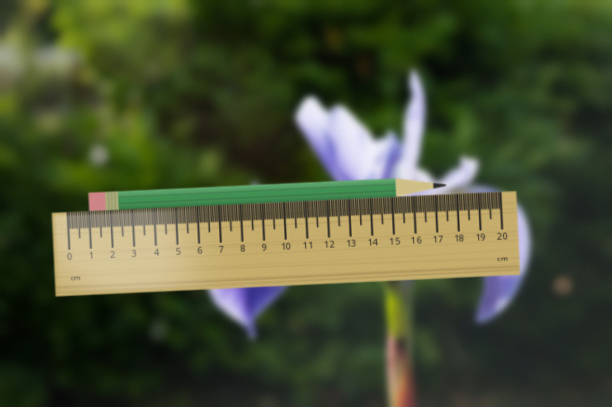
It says 16.5 cm
